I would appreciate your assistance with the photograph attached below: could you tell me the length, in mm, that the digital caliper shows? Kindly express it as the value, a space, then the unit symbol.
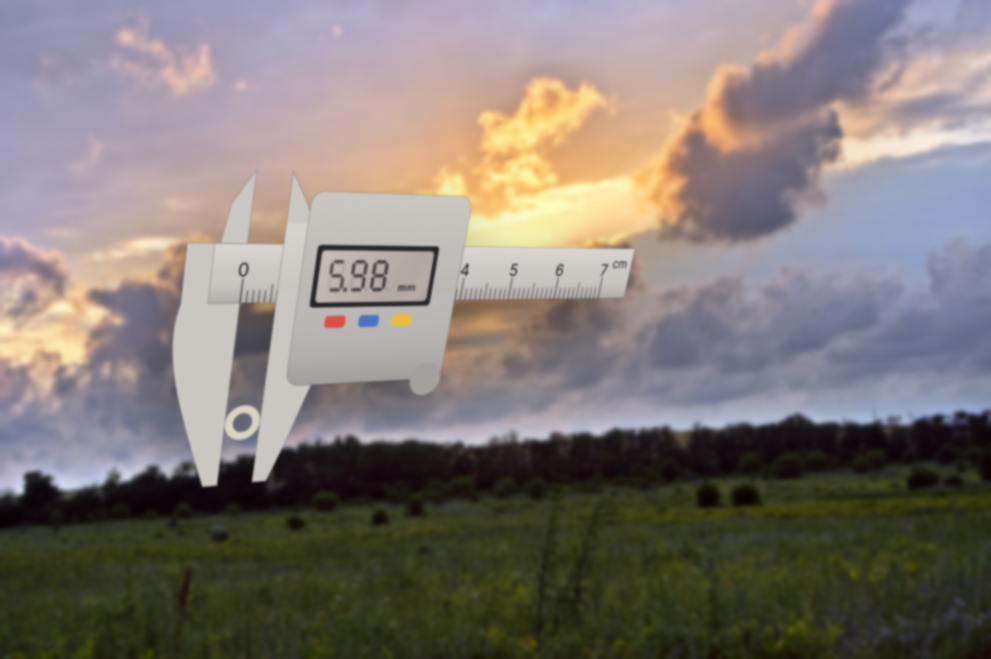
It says 5.98 mm
